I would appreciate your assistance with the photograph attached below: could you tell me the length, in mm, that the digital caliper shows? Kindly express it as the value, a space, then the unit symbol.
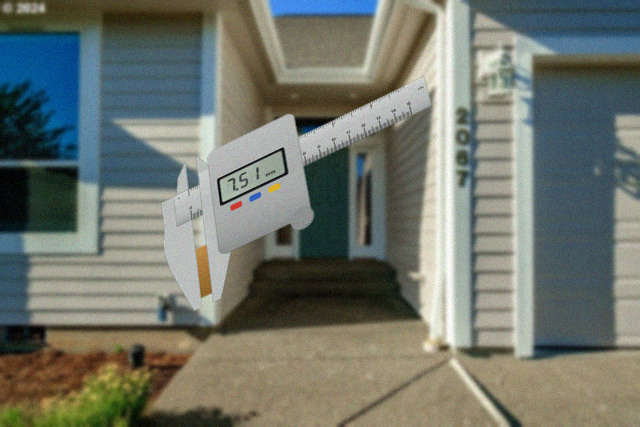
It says 7.51 mm
